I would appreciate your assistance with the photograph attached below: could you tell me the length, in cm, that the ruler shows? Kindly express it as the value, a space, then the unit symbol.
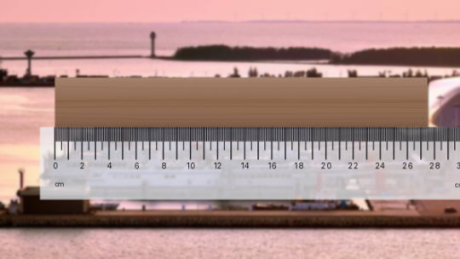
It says 27.5 cm
